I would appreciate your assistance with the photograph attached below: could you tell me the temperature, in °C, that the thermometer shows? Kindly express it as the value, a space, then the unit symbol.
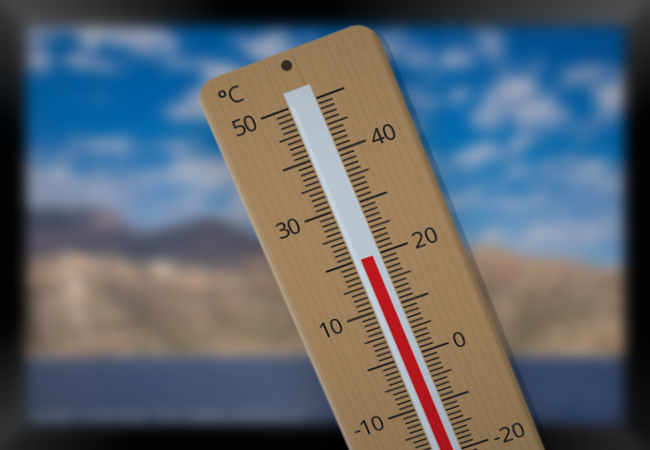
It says 20 °C
